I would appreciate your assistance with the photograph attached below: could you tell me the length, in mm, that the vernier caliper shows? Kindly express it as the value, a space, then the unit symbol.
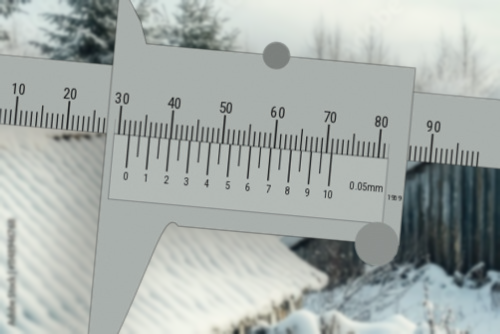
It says 32.0 mm
